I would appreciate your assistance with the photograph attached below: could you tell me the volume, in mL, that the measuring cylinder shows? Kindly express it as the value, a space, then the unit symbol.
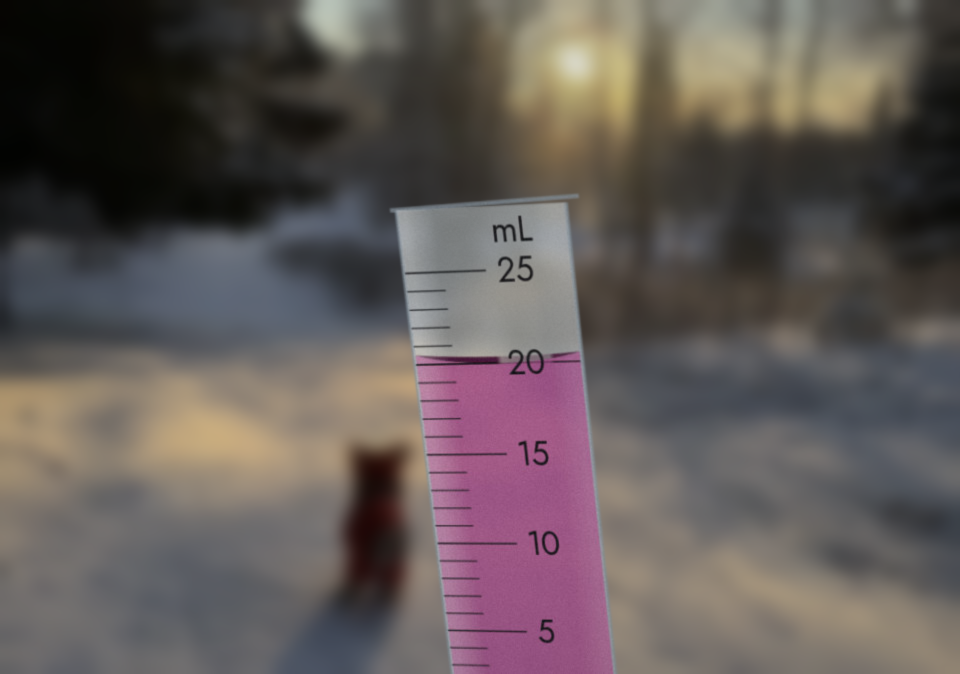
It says 20 mL
